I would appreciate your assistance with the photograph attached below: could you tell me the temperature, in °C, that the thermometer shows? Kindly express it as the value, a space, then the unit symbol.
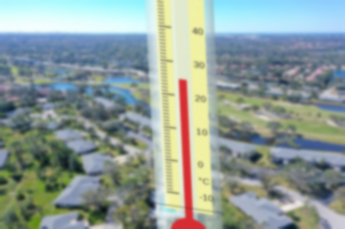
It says 25 °C
